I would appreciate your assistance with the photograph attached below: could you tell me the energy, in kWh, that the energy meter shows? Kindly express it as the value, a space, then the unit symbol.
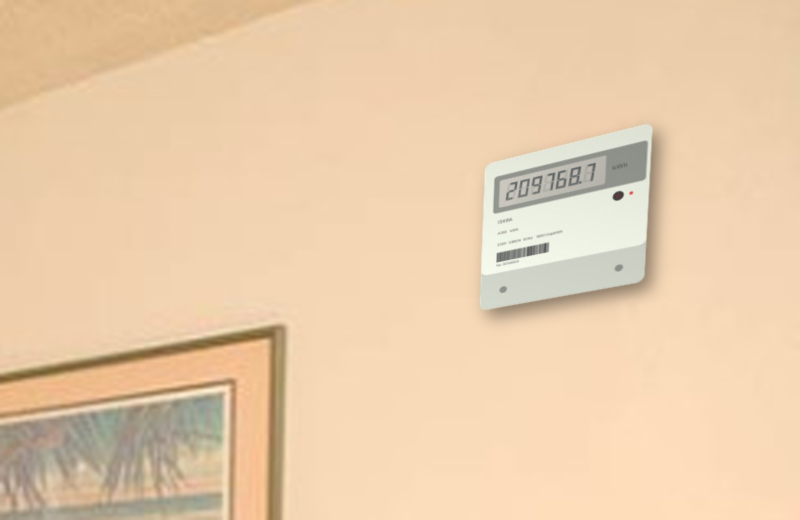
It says 209768.7 kWh
